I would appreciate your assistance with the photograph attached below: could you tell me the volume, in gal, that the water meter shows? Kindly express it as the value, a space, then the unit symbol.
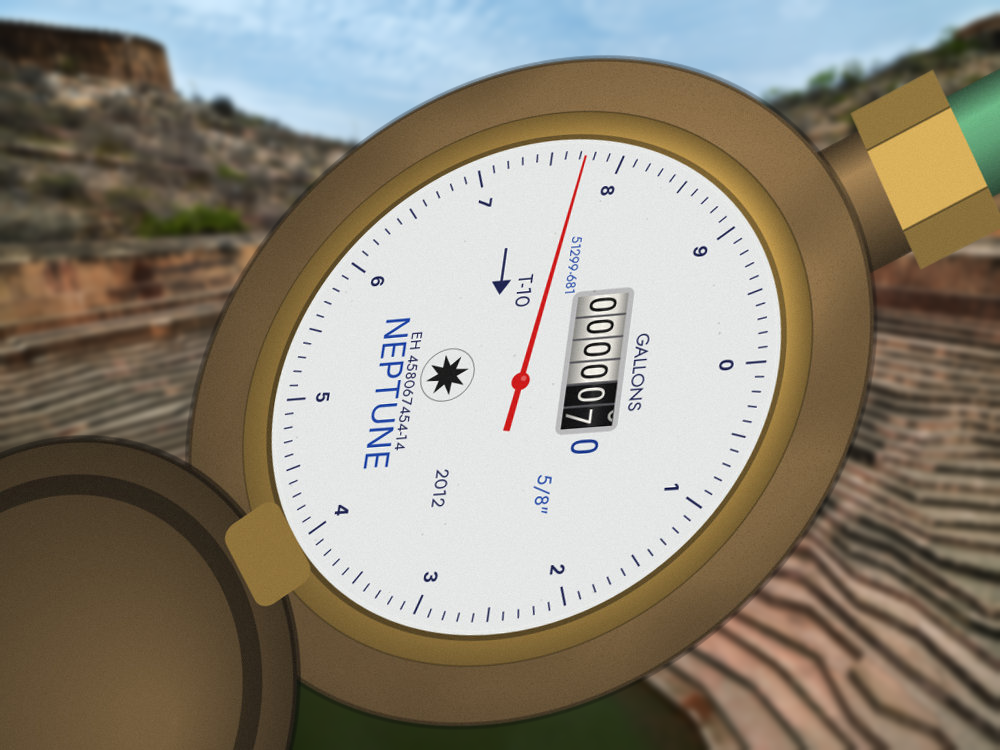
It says 67.7 gal
